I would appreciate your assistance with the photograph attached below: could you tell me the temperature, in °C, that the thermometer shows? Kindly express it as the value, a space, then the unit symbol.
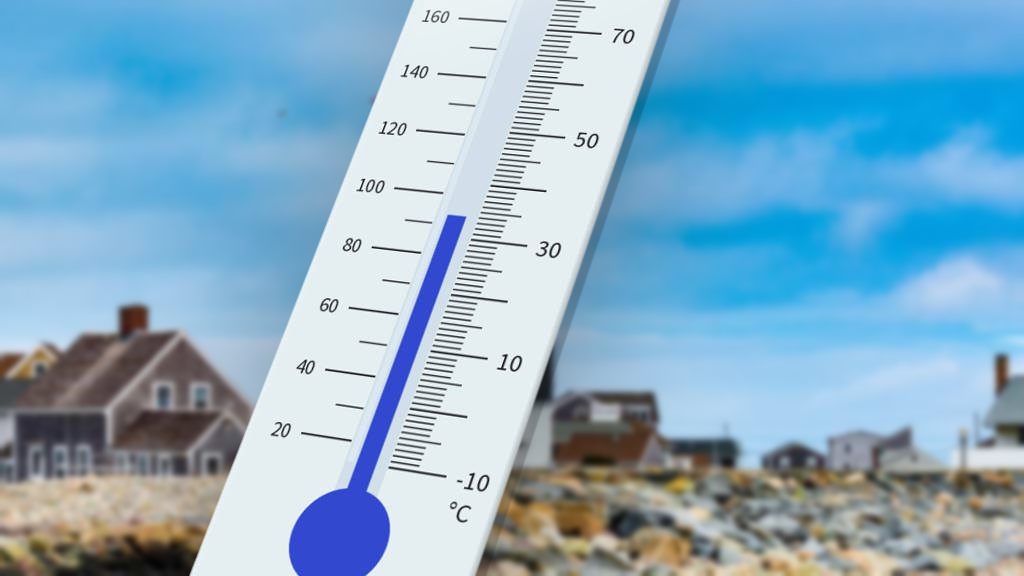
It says 34 °C
